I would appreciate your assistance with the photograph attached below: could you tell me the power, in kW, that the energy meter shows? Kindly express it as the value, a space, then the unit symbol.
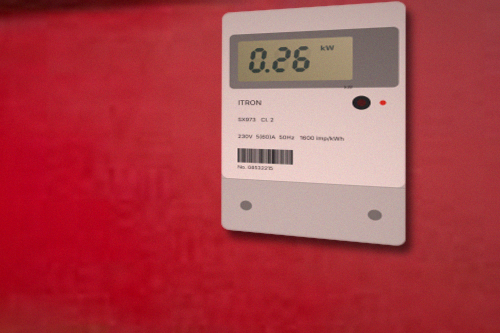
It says 0.26 kW
